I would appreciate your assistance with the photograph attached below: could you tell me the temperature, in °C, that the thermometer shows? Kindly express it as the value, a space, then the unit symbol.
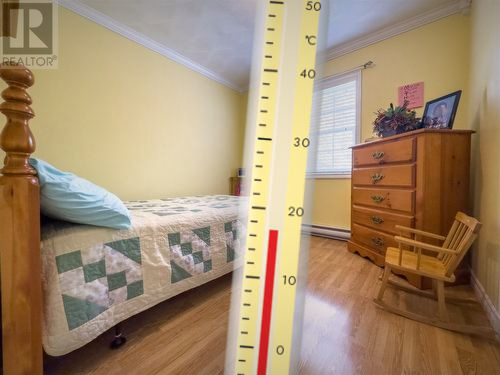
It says 17 °C
